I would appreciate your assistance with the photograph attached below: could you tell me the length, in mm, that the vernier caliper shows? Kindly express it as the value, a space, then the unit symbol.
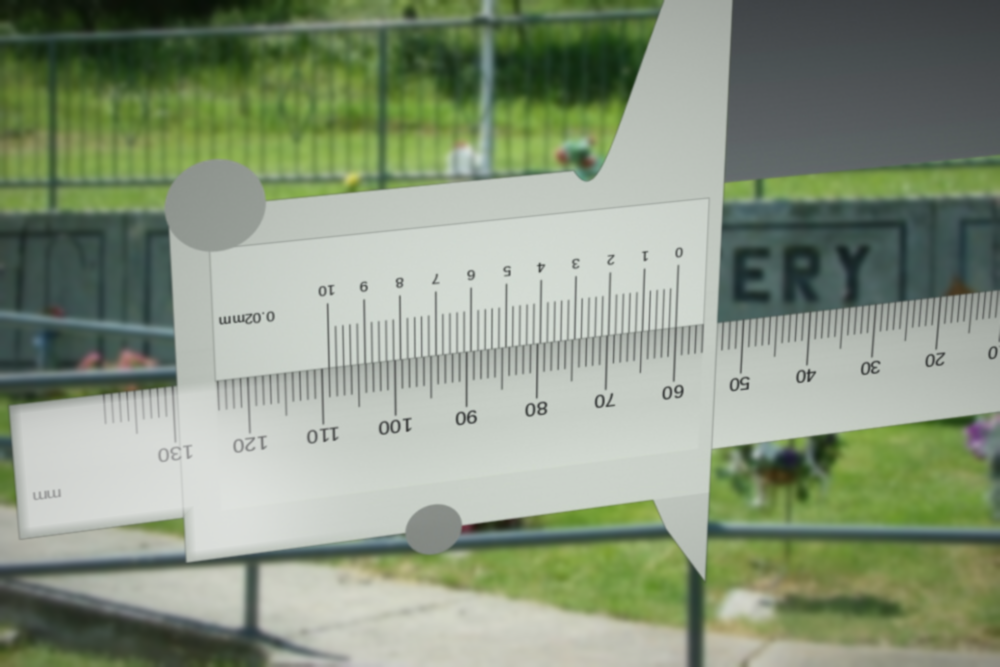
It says 60.0 mm
